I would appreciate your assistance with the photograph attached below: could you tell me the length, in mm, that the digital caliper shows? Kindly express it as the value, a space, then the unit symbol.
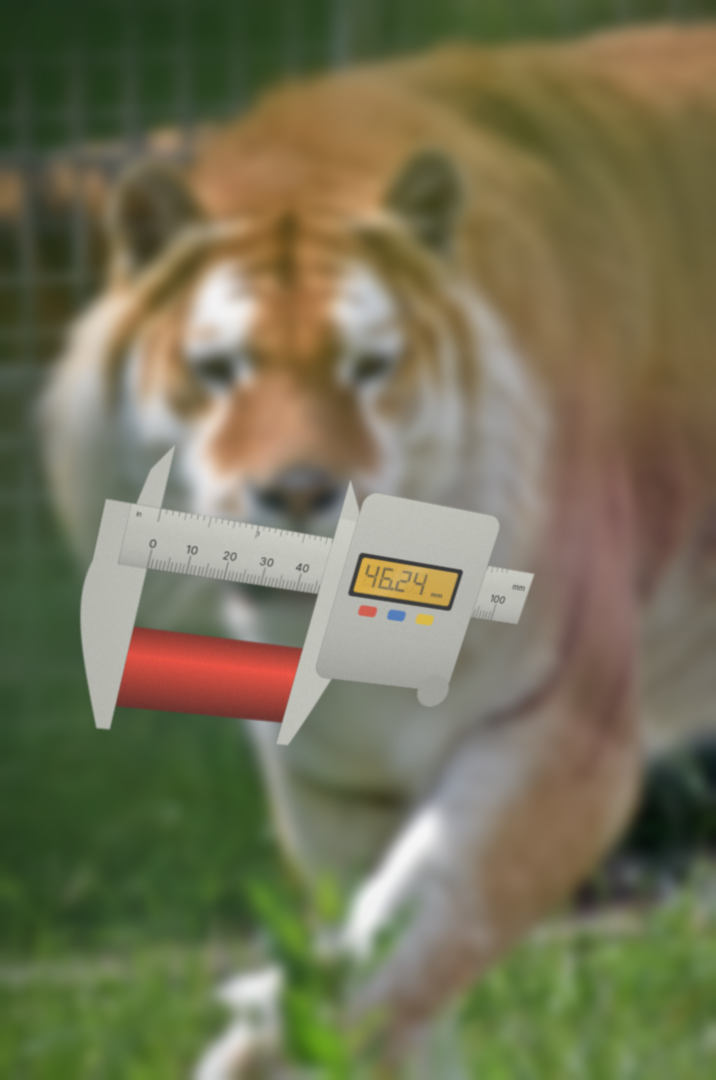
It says 46.24 mm
